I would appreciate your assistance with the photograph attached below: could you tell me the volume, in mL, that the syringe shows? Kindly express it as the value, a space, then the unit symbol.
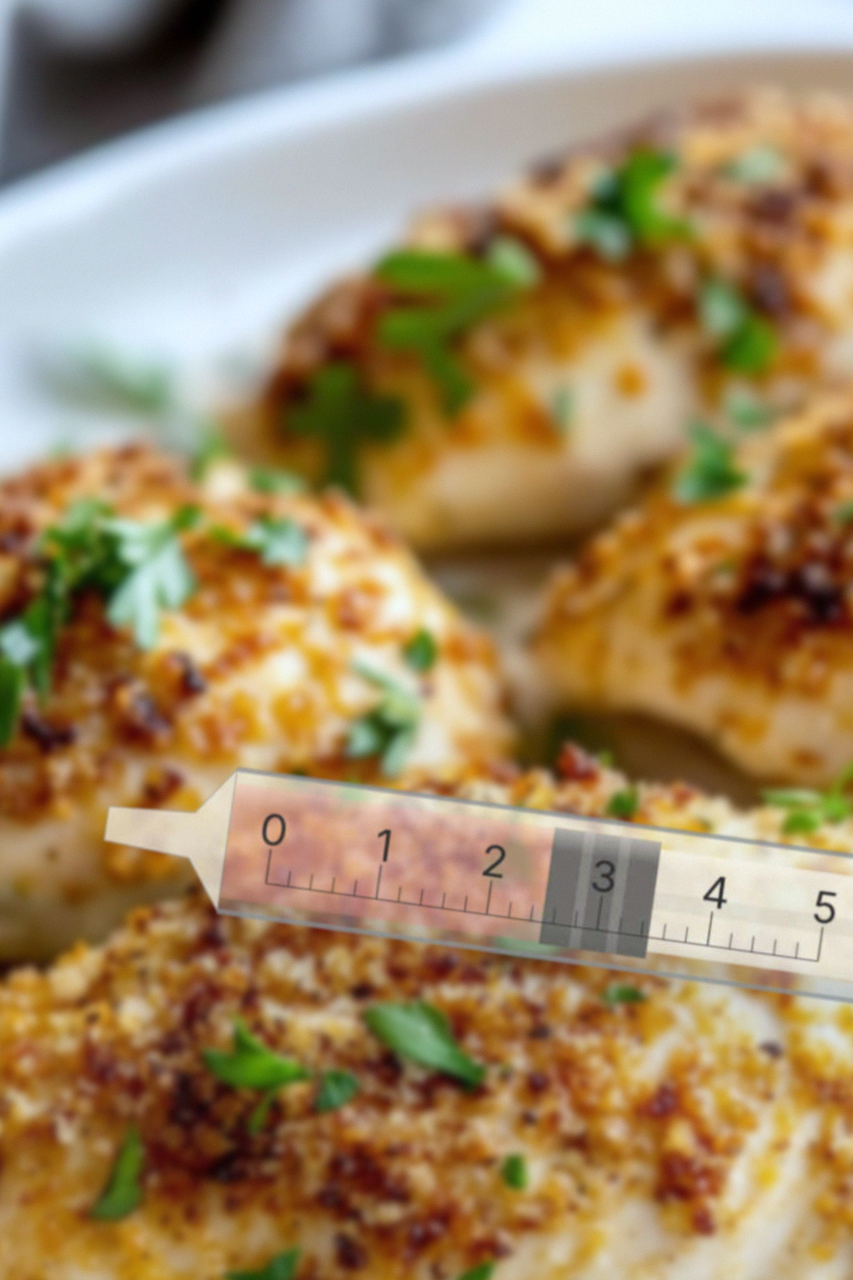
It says 2.5 mL
